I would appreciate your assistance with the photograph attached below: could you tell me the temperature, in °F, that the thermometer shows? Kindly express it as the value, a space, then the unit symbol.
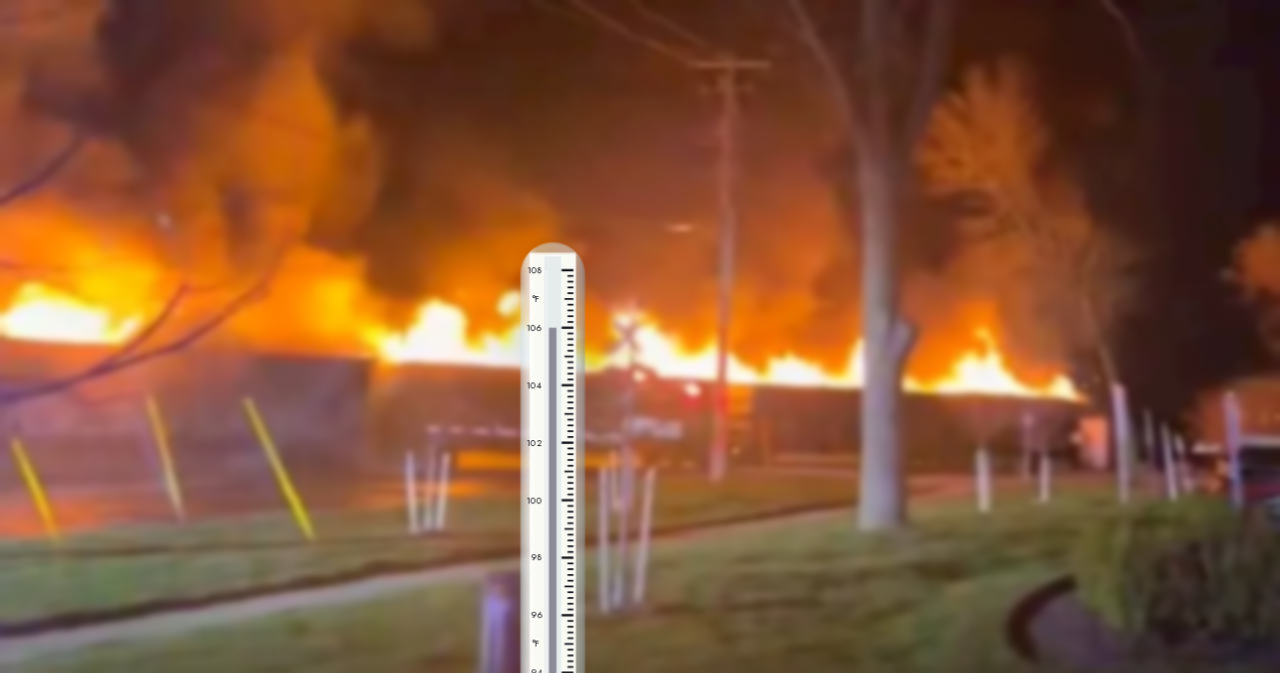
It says 106 °F
